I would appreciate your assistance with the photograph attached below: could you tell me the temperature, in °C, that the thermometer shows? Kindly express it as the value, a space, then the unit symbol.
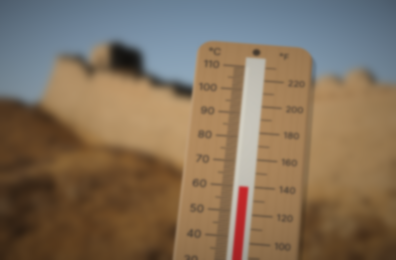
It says 60 °C
